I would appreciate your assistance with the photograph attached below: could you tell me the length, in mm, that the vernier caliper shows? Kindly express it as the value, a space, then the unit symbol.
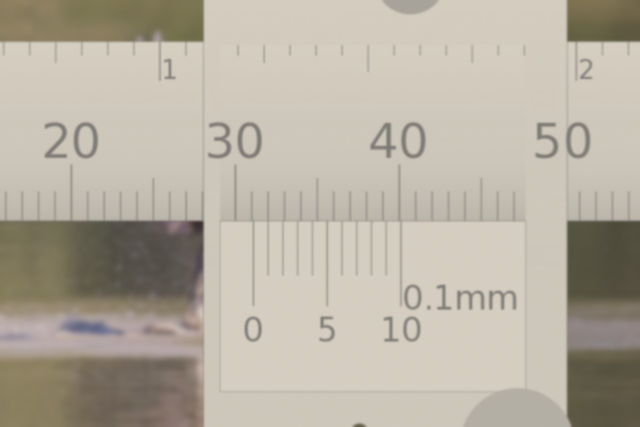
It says 31.1 mm
